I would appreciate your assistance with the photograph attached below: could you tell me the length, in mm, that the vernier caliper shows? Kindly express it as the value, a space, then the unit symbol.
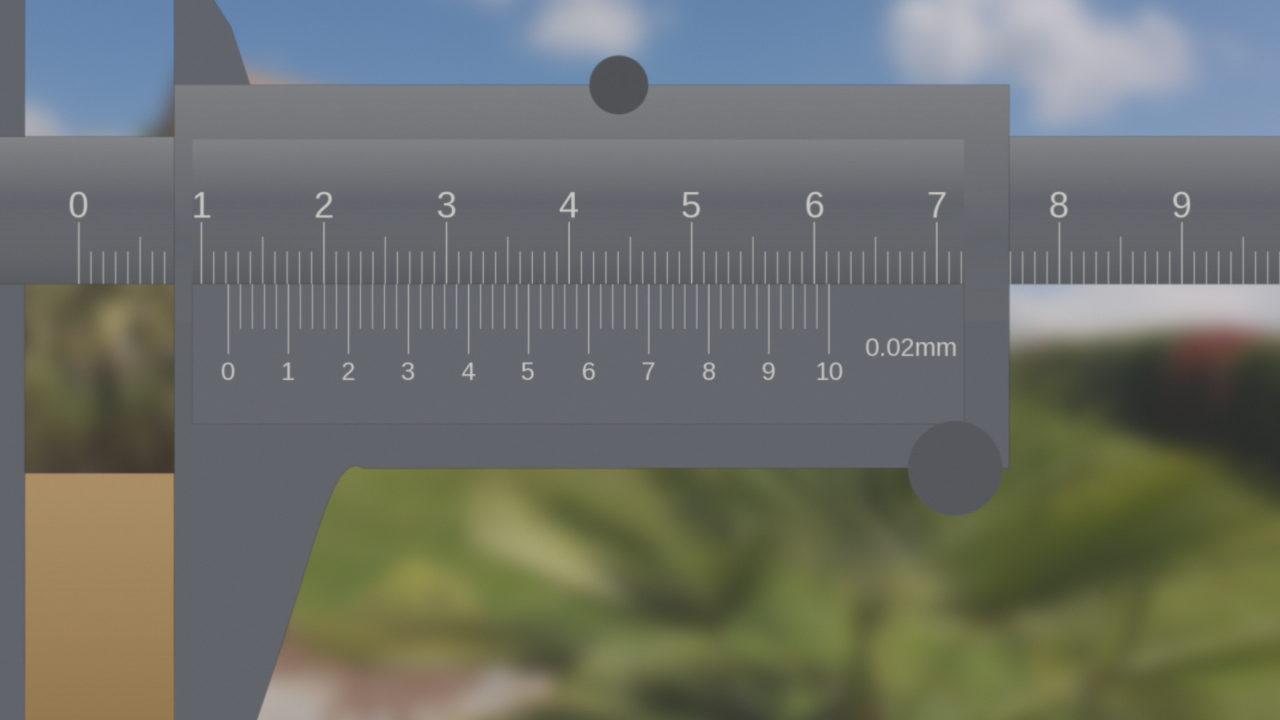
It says 12.2 mm
